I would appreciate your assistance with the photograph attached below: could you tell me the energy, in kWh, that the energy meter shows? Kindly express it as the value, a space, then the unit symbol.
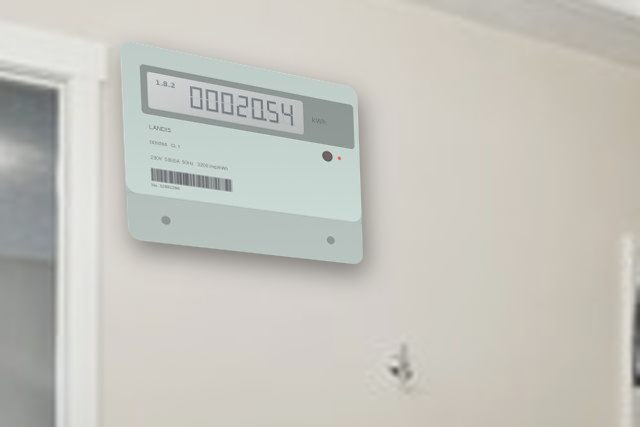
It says 20.54 kWh
